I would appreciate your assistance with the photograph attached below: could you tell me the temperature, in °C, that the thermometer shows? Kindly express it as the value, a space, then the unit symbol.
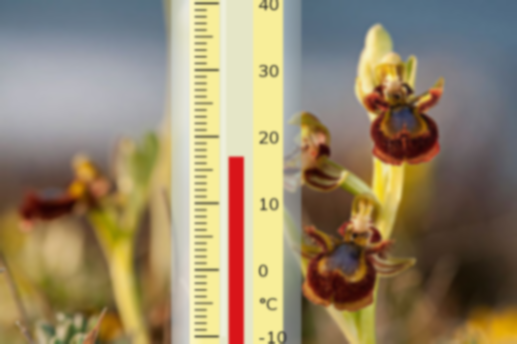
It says 17 °C
